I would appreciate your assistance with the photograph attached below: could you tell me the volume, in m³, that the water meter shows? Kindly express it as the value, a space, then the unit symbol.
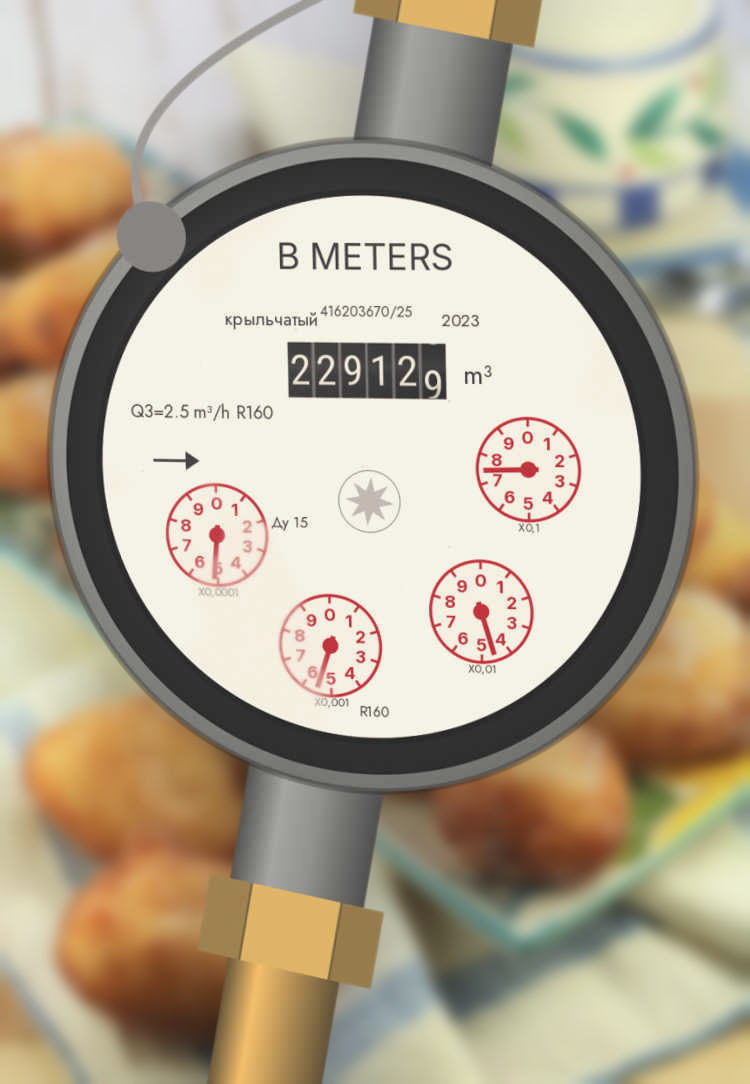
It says 229128.7455 m³
